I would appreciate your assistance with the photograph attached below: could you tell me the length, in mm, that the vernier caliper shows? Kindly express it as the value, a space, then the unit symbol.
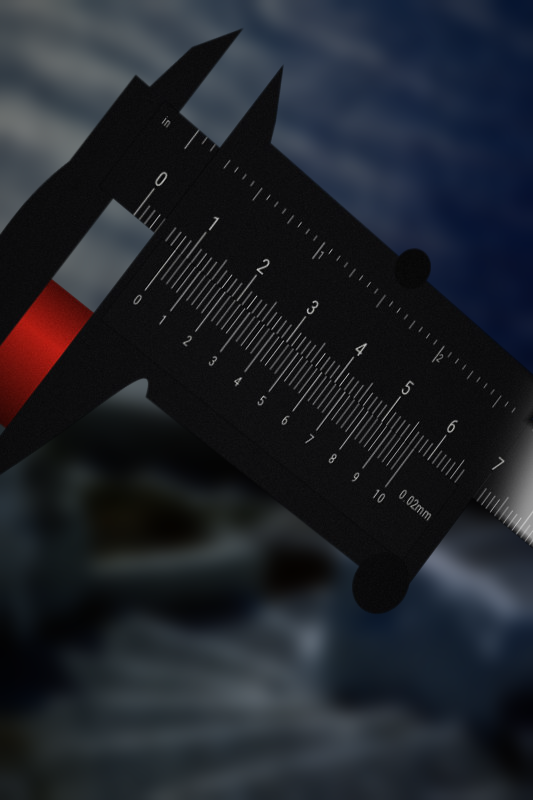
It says 8.0 mm
